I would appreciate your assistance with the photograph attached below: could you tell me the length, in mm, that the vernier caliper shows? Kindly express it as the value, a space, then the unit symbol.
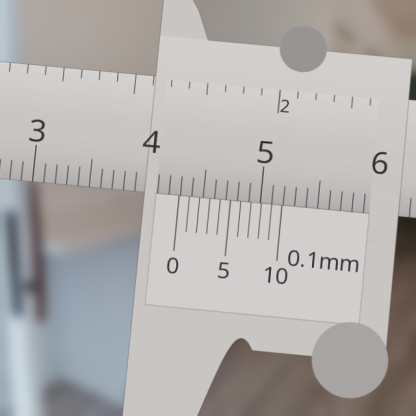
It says 42.9 mm
